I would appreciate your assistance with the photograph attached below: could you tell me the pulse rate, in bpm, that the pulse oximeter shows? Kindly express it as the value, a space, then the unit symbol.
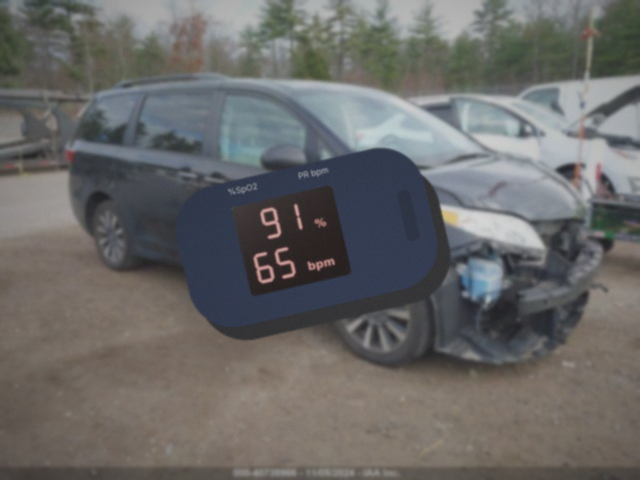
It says 65 bpm
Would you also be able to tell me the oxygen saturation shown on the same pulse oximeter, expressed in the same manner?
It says 91 %
